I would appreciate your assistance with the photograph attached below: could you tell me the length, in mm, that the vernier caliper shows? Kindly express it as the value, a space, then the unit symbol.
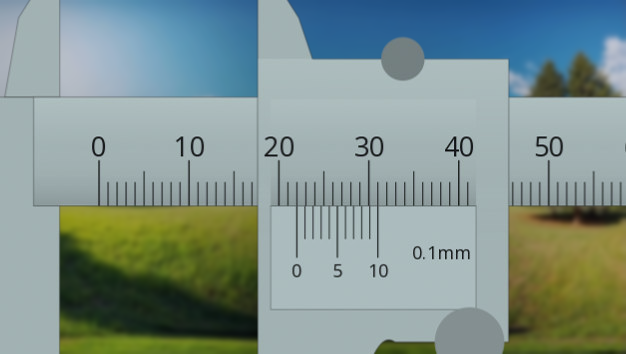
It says 22.0 mm
